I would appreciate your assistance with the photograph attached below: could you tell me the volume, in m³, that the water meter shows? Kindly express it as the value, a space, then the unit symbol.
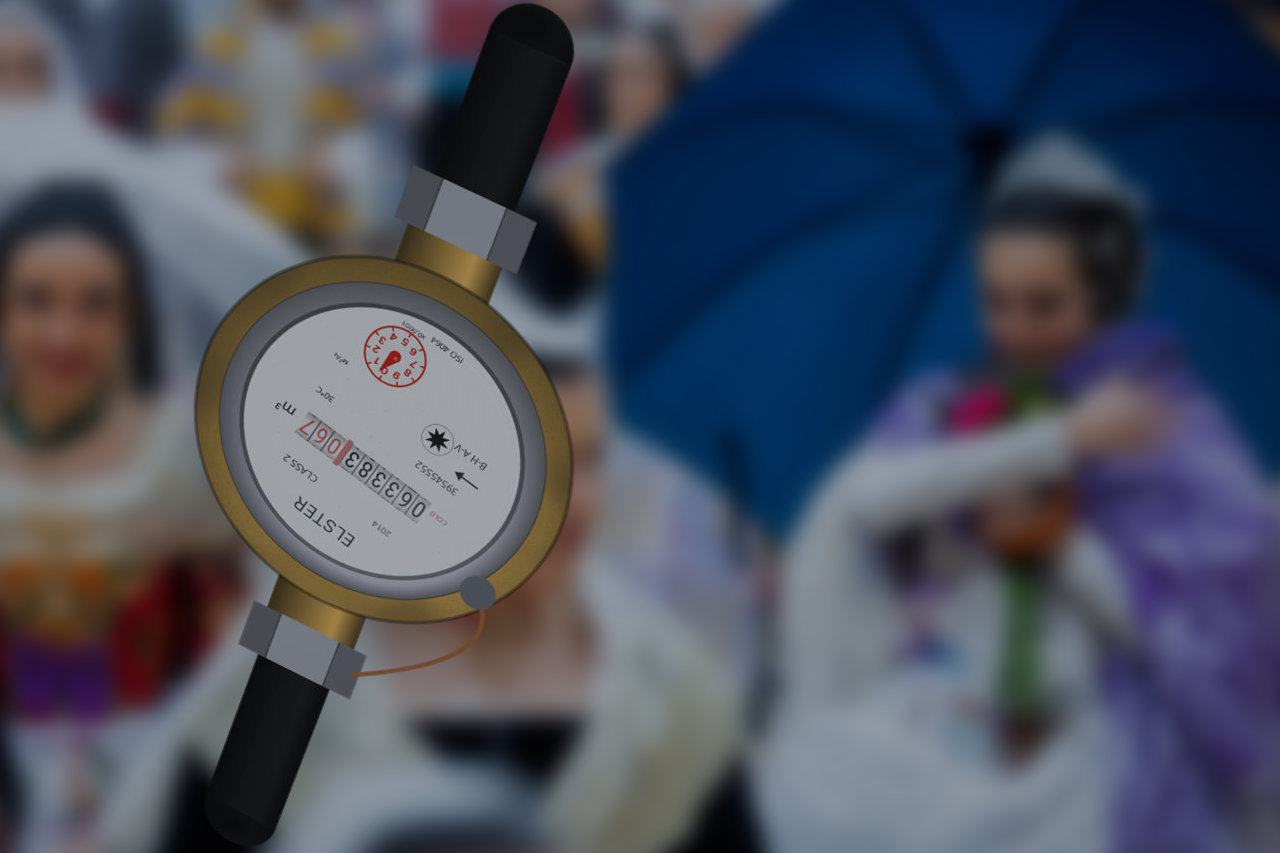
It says 63383.0670 m³
